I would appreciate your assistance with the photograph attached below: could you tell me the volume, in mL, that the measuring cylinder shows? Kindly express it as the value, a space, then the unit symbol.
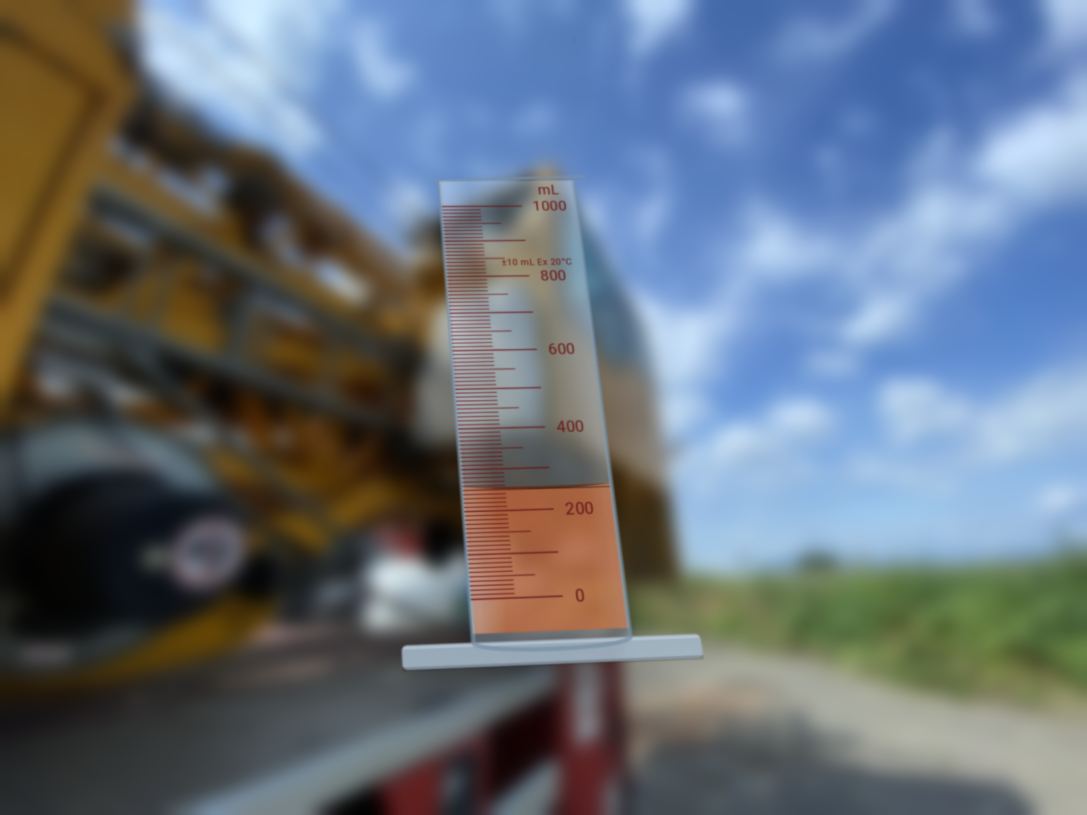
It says 250 mL
